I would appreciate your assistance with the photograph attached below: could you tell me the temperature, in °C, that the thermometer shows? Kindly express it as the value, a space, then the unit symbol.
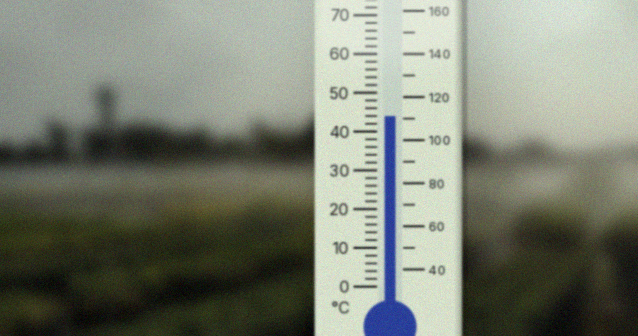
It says 44 °C
